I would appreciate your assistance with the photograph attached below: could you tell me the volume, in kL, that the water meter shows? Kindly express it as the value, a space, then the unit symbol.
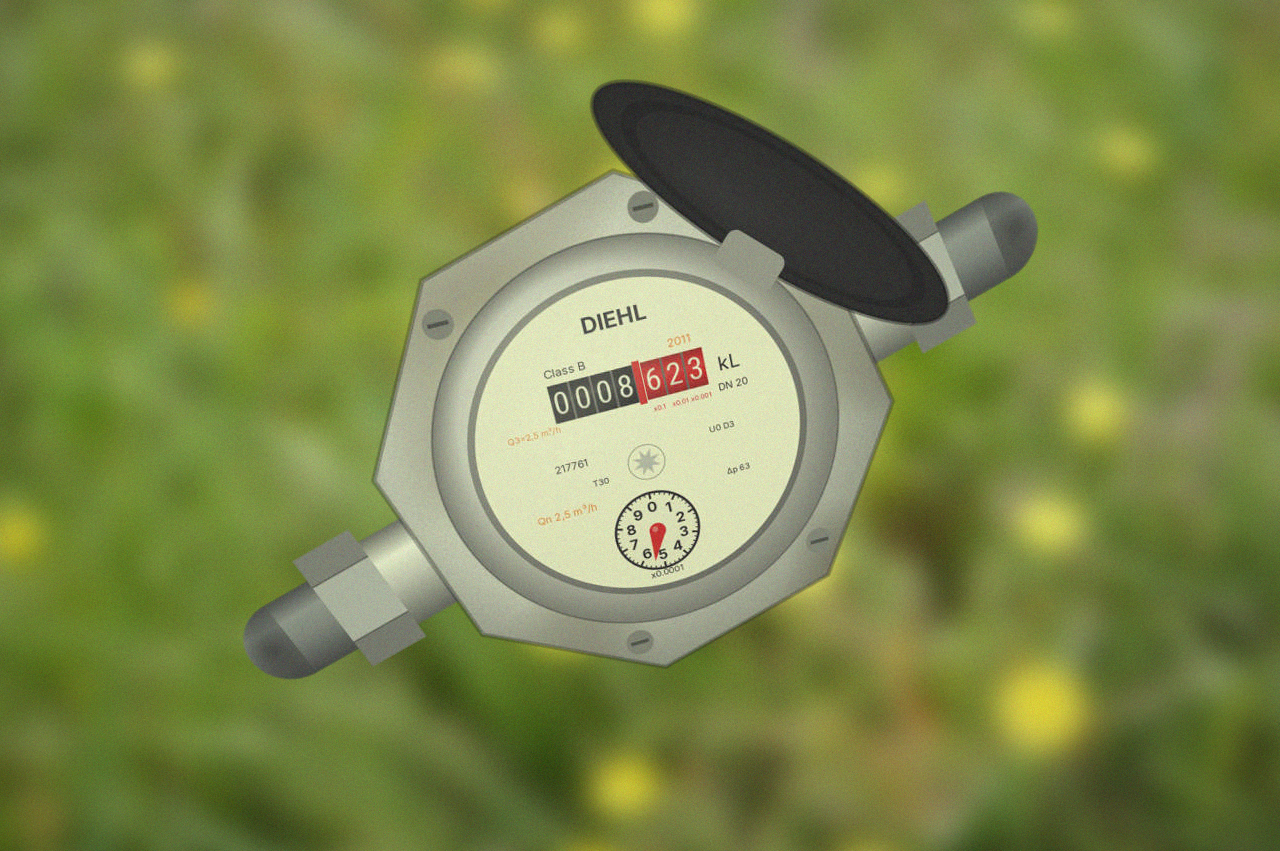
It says 8.6235 kL
